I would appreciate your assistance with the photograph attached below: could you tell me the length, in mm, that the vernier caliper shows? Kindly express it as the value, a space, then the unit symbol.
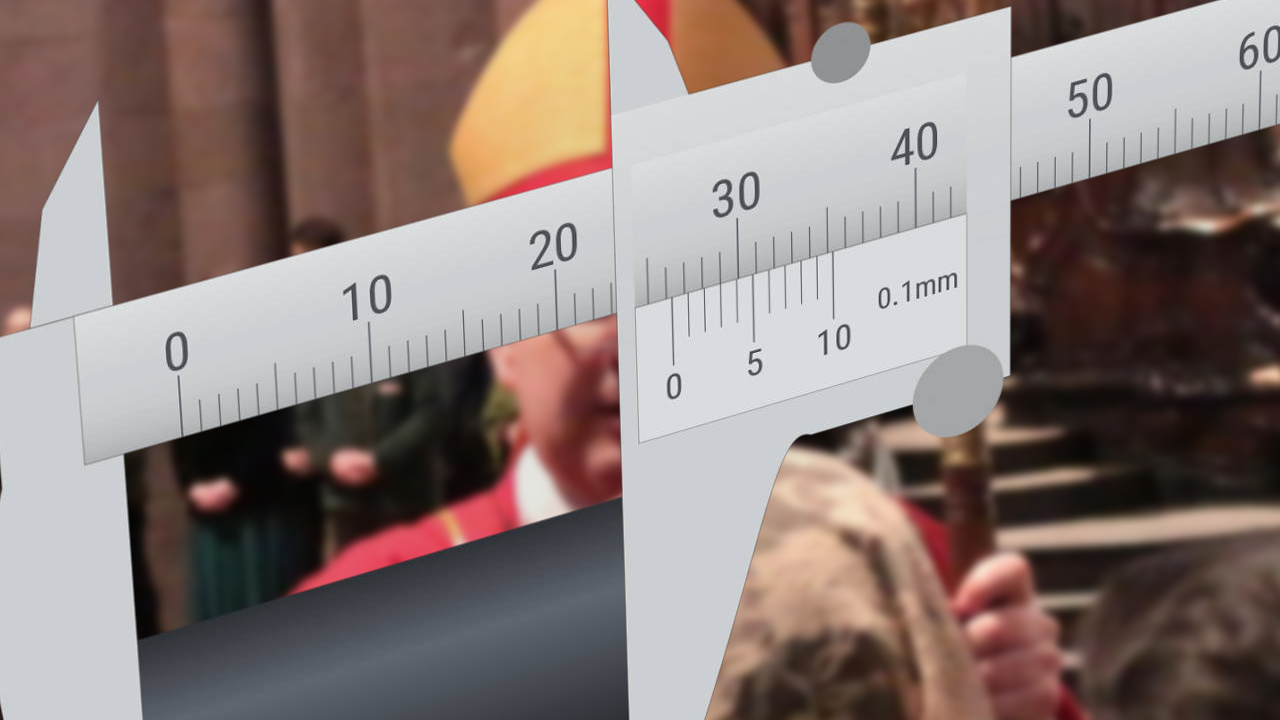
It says 26.3 mm
